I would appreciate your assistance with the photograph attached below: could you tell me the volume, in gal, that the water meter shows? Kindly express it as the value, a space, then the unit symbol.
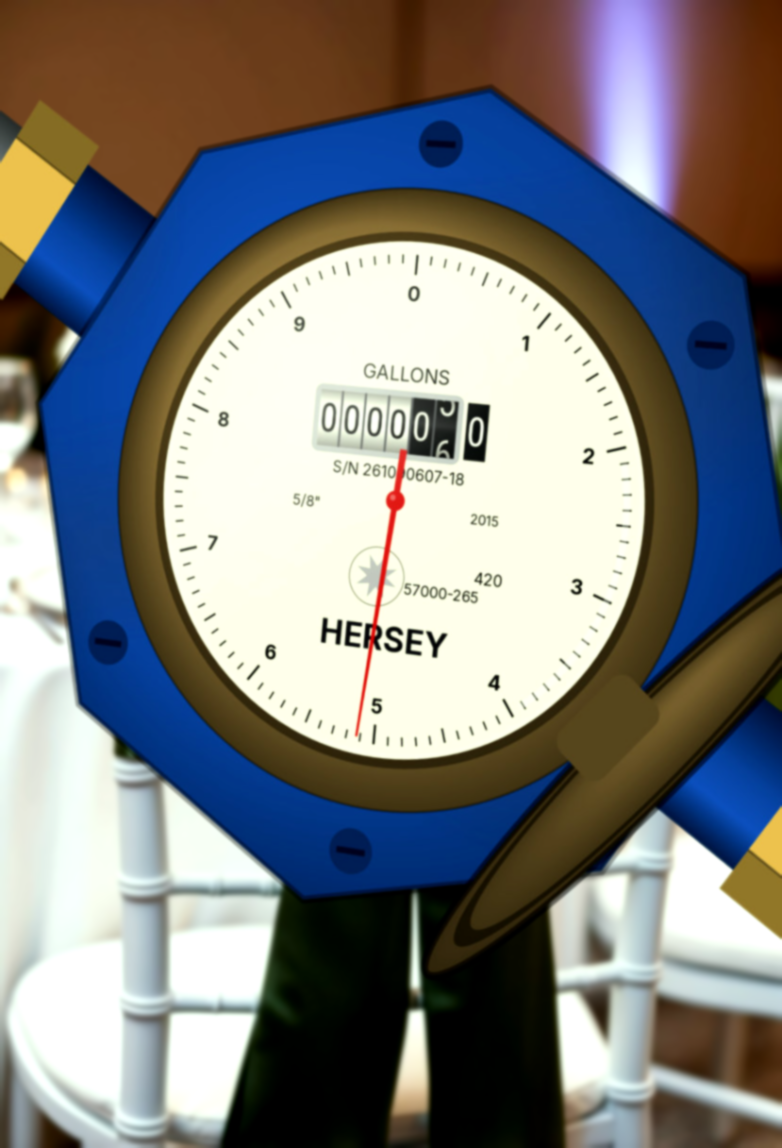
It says 55.1 gal
